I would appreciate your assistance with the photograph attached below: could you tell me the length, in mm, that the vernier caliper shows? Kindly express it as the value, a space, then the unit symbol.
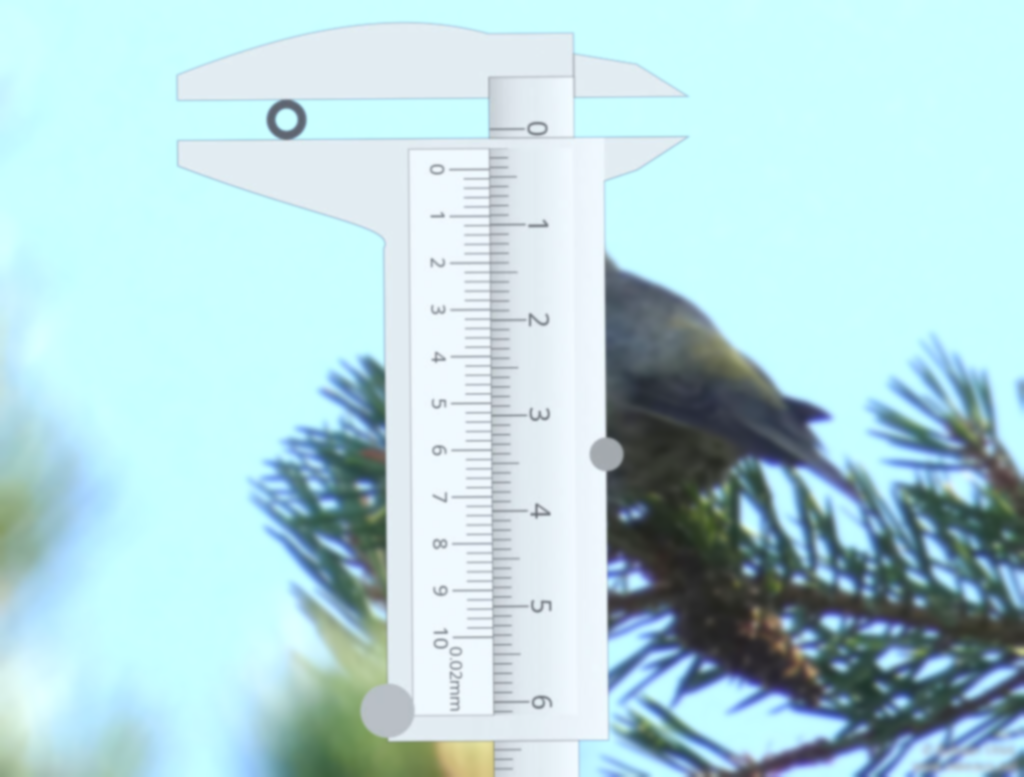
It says 4.2 mm
